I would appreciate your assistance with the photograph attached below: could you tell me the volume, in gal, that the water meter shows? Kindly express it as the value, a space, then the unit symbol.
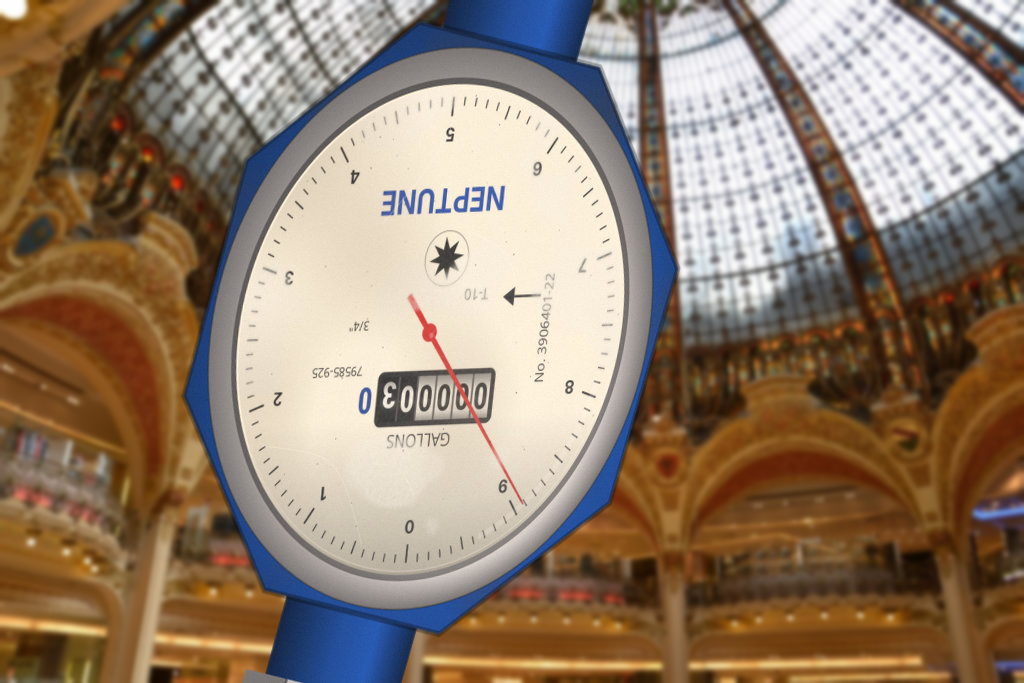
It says 28.9 gal
